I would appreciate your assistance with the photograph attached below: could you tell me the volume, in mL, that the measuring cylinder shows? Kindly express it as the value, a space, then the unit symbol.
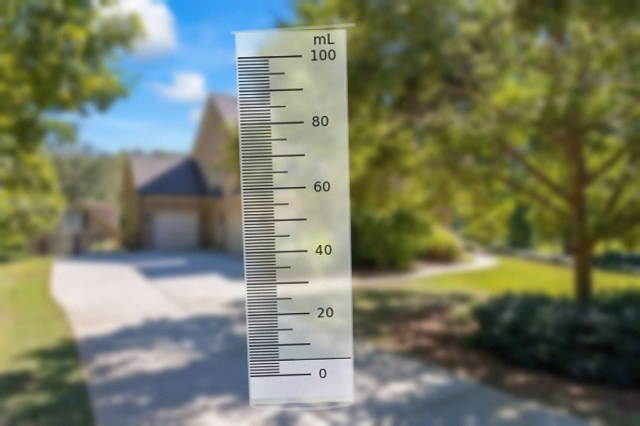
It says 5 mL
